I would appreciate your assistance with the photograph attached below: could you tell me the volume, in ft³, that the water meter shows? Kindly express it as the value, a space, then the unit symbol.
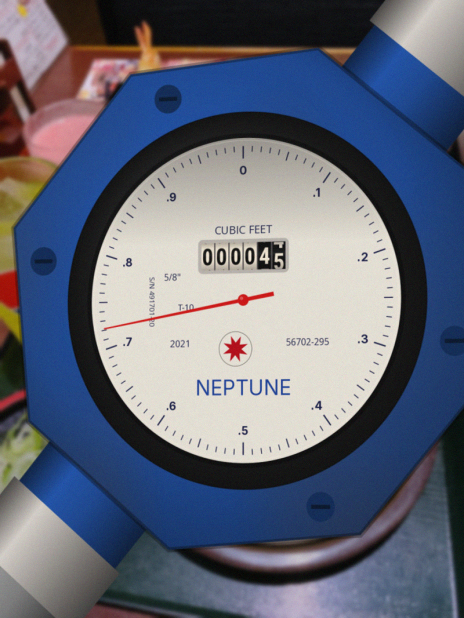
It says 44.72 ft³
